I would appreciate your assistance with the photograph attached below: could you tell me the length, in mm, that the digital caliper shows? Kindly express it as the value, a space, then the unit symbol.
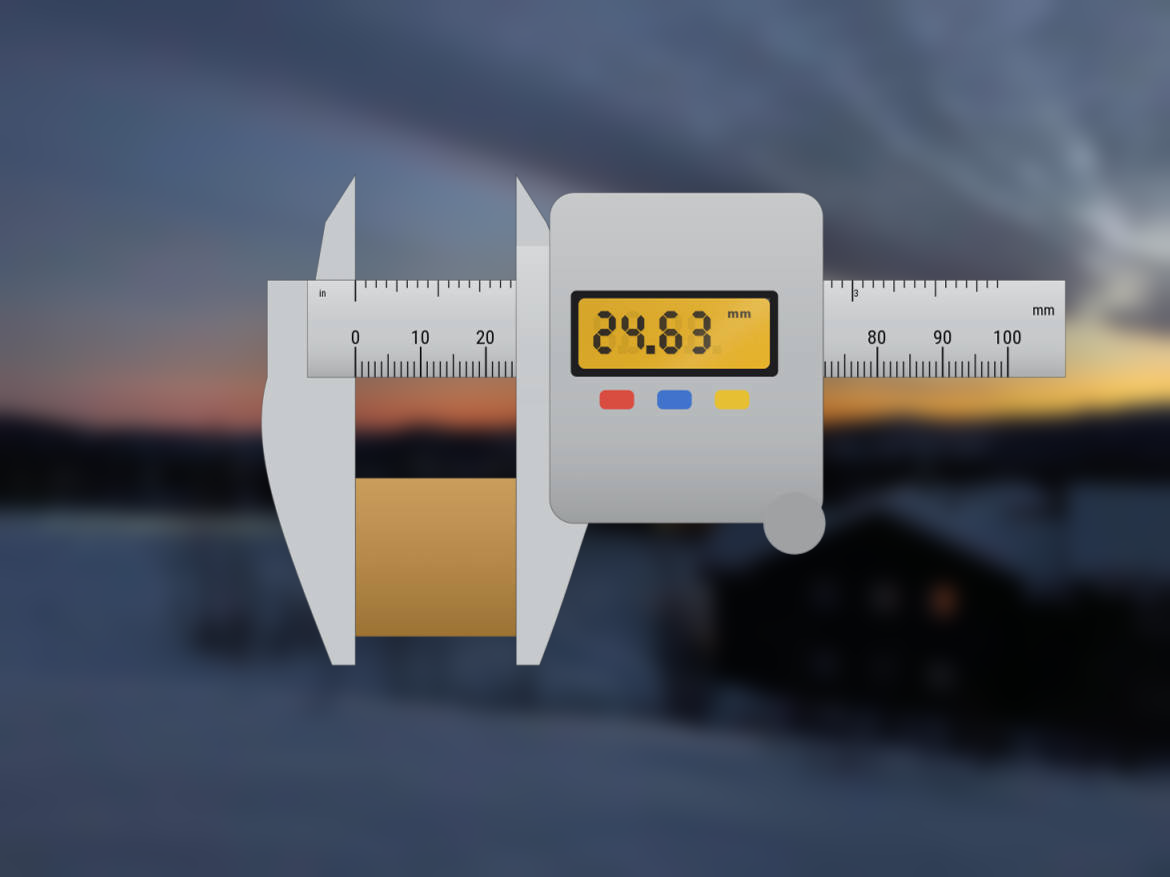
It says 24.63 mm
